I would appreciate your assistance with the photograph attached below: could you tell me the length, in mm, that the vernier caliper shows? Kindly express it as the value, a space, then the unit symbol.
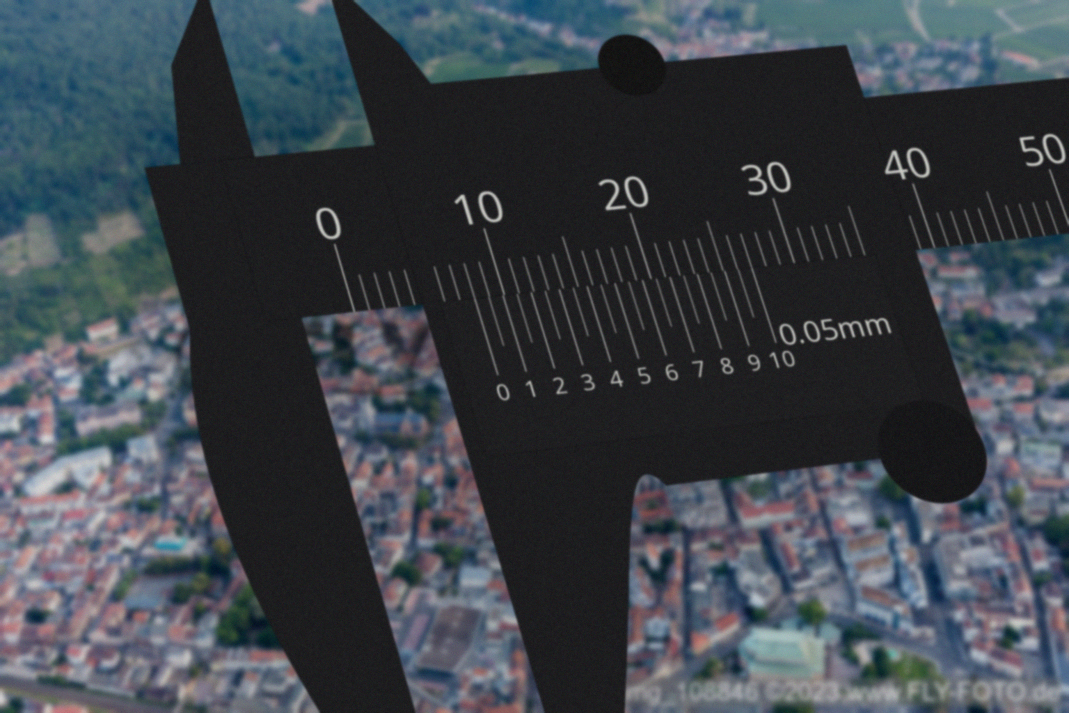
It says 8.0 mm
